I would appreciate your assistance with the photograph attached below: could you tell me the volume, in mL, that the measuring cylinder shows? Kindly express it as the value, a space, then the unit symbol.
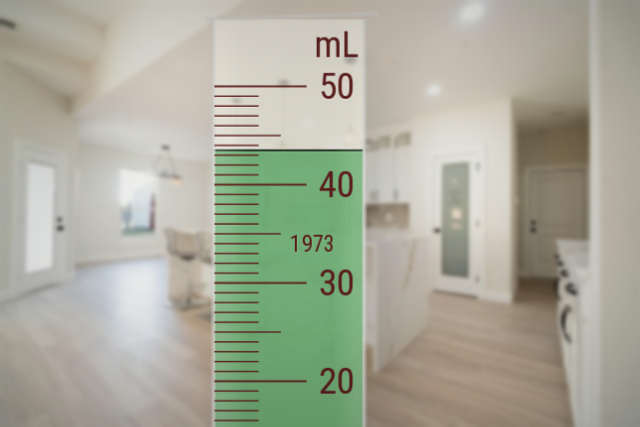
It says 43.5 mL
